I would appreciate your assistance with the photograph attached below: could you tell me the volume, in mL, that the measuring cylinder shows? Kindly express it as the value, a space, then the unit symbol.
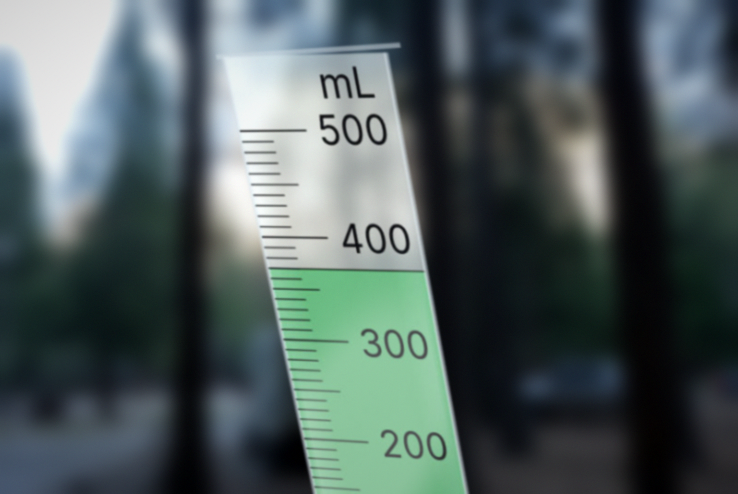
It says 370 mL
